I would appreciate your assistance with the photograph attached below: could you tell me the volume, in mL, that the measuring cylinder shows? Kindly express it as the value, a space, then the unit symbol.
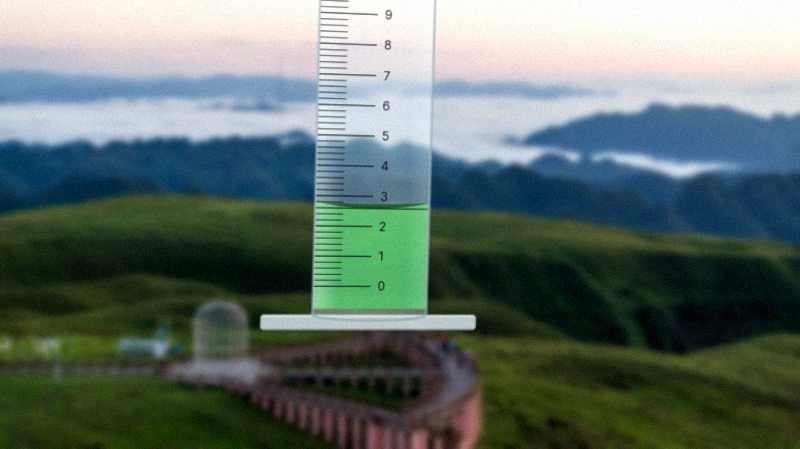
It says 2.6 mL
